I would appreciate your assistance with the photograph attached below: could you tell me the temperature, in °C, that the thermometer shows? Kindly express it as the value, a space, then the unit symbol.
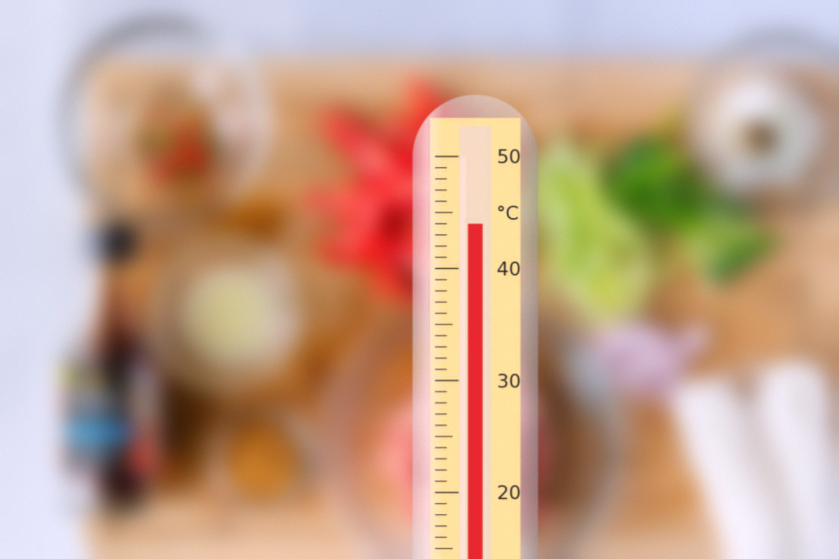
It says 44 °C
